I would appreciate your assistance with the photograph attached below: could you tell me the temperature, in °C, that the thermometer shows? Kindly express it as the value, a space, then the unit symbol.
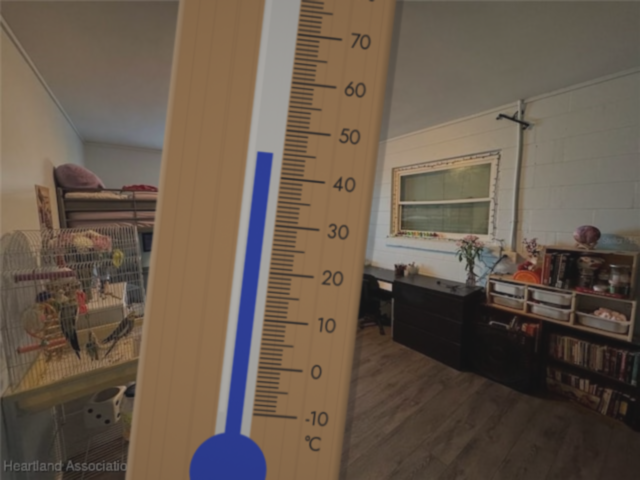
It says 45 °C
